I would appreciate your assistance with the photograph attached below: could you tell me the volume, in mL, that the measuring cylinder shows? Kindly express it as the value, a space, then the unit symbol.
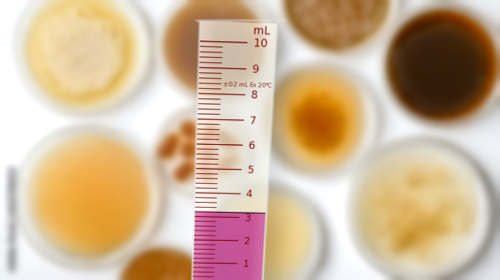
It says 3.2 mL
